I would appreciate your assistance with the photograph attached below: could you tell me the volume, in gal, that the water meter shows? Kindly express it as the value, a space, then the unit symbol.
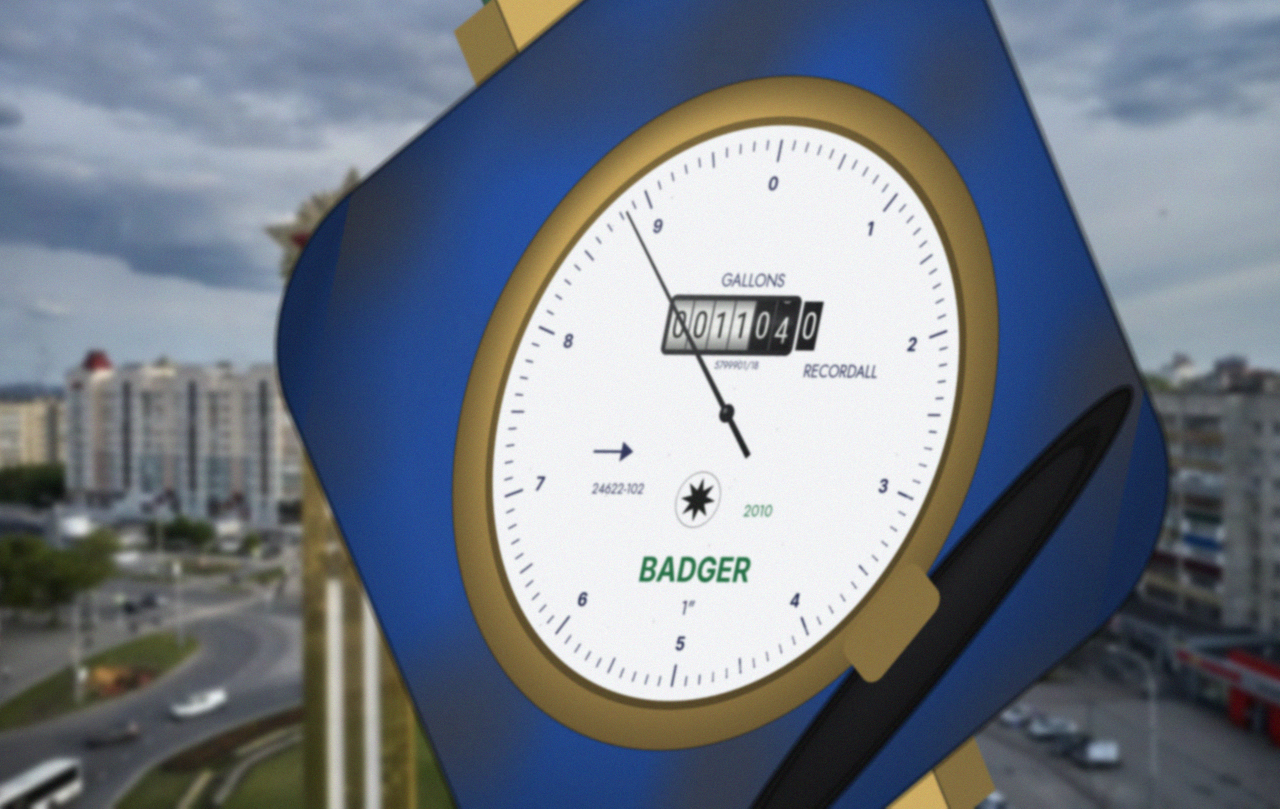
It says 11038.8 gal
